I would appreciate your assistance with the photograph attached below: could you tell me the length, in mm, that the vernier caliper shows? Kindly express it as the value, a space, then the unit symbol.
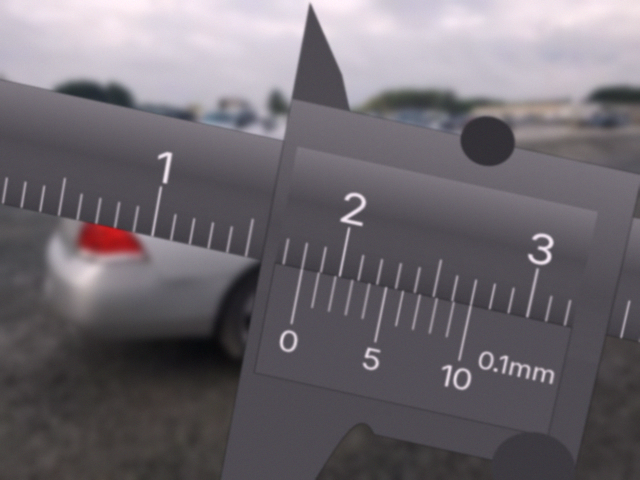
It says 18.0 mm
